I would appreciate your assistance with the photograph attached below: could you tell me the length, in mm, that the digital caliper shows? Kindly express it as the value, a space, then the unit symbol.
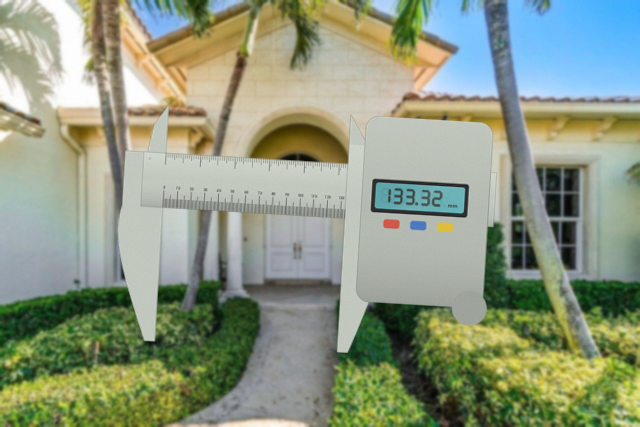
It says 133.32 mm
